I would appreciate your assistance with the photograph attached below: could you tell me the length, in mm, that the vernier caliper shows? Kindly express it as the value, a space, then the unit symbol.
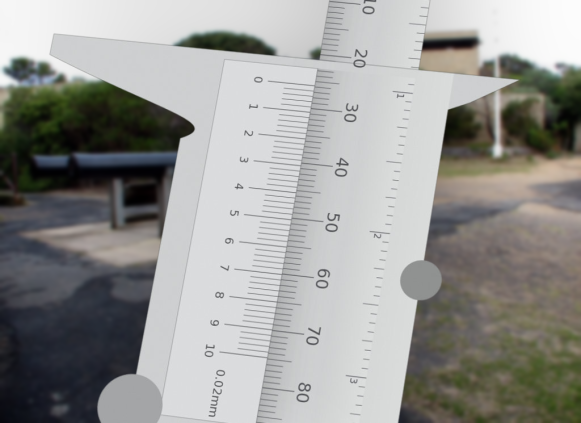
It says 25.8 mm
